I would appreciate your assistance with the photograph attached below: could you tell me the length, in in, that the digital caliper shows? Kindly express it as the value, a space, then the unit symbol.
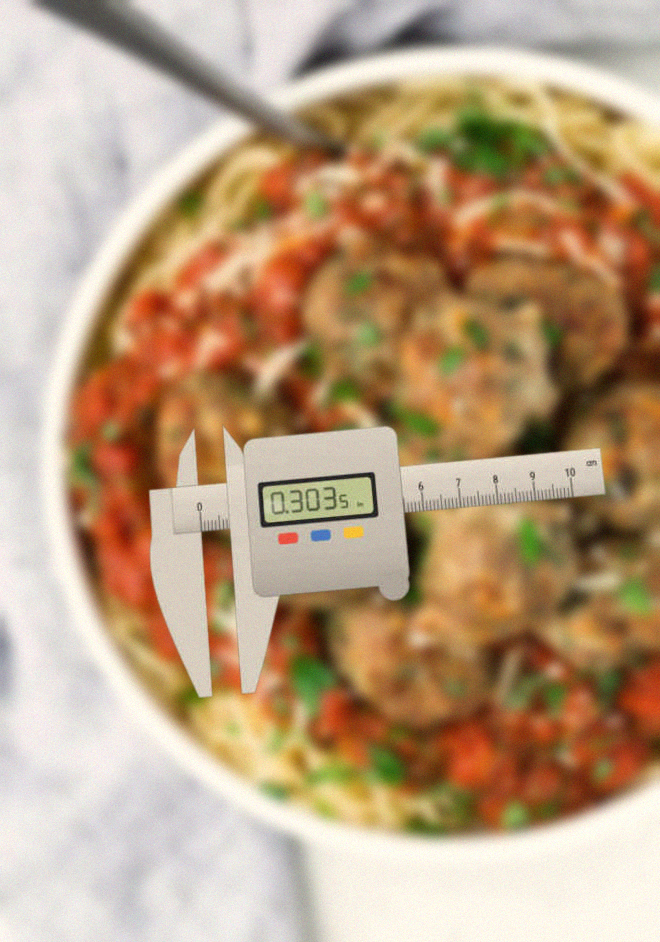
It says 0.3035 in
